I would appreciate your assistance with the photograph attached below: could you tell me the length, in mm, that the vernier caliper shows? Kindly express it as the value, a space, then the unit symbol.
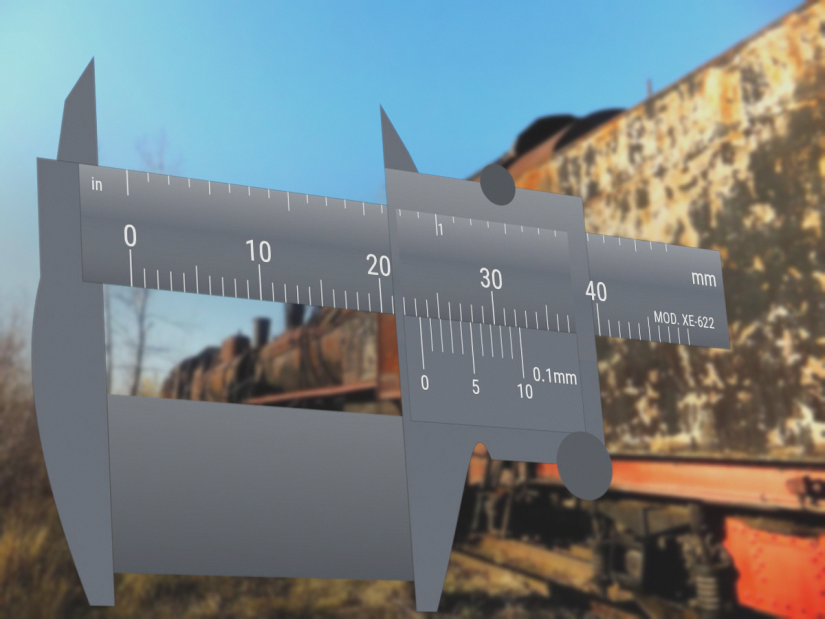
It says 23.3 mm
